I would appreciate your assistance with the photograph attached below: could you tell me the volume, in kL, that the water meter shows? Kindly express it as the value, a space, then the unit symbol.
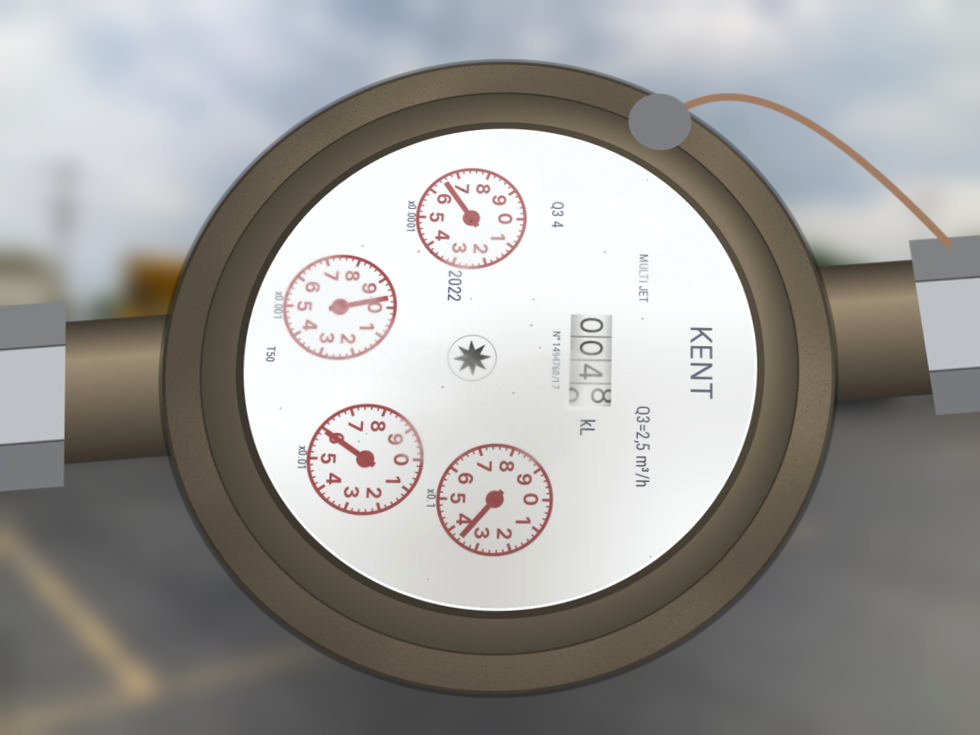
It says 48.3596 kL
